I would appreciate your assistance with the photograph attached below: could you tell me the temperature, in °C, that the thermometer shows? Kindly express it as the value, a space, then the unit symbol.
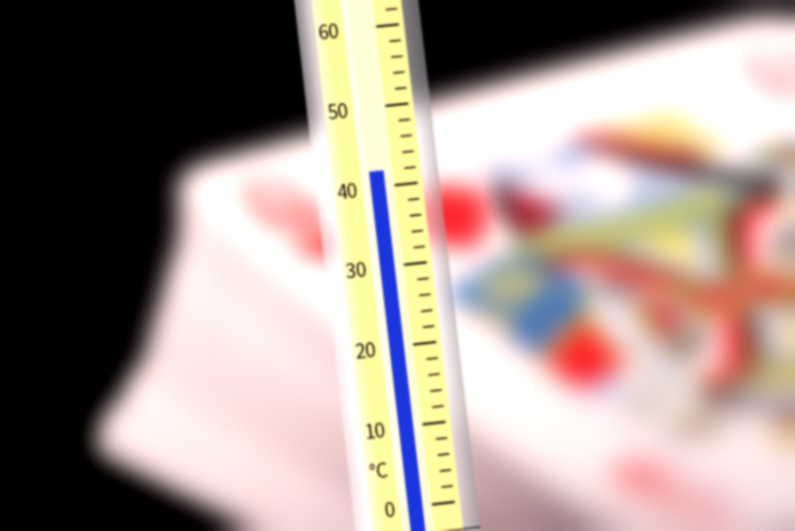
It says 42 °C
